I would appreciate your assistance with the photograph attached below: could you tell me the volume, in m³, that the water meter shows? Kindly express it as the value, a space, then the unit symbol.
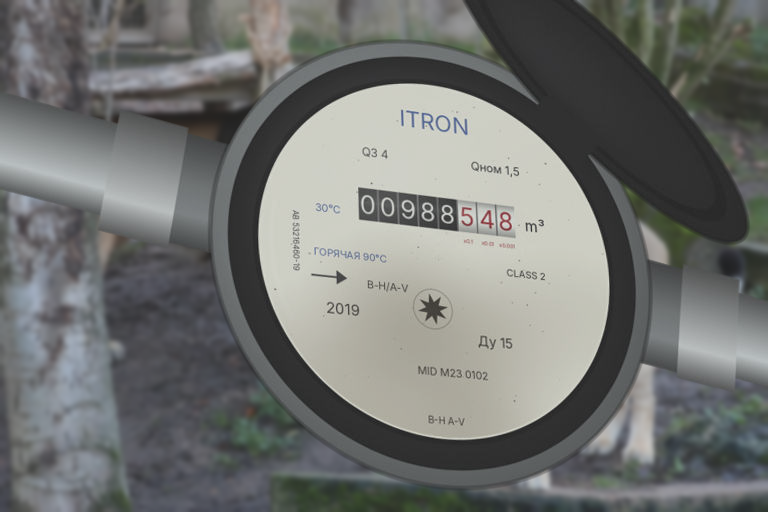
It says 988.548 m³
